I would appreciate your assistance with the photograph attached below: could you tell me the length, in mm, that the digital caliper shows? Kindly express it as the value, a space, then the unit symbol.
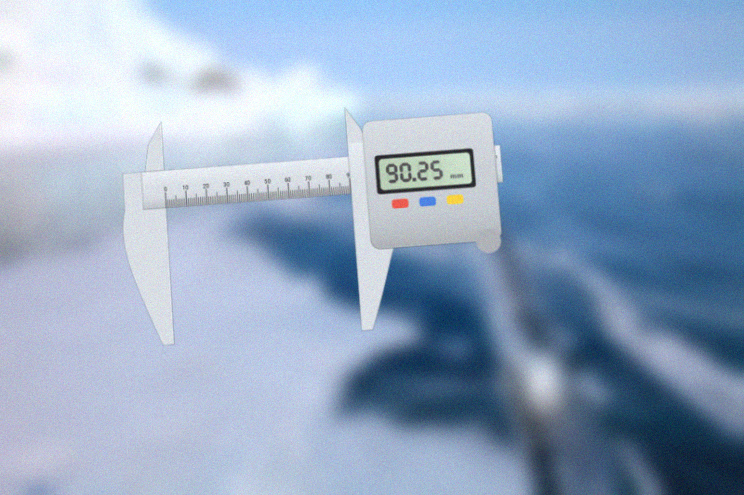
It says 90.25 mm
